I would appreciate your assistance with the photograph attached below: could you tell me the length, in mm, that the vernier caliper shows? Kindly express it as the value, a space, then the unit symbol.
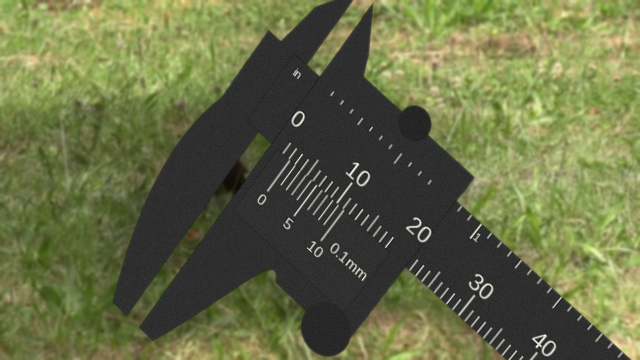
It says 2.2 mm
